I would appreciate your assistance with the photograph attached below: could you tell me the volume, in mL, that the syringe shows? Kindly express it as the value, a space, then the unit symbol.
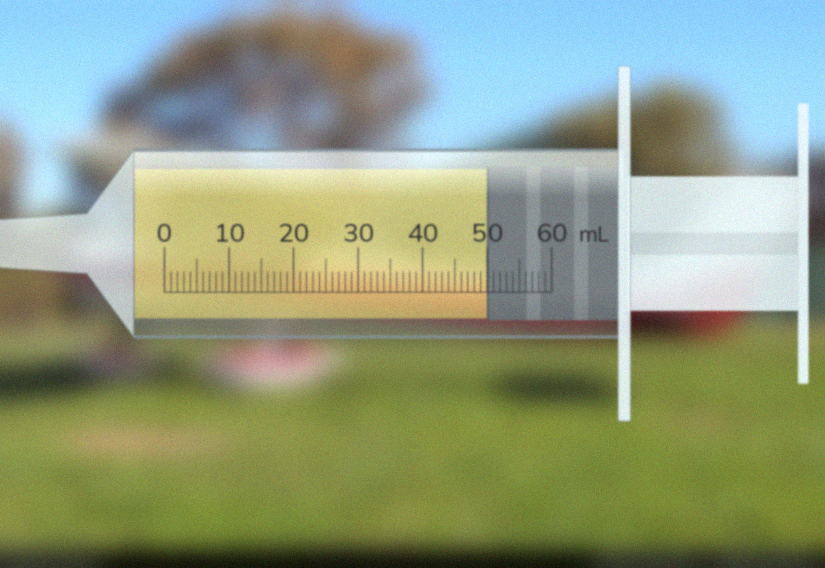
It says 50 mL
